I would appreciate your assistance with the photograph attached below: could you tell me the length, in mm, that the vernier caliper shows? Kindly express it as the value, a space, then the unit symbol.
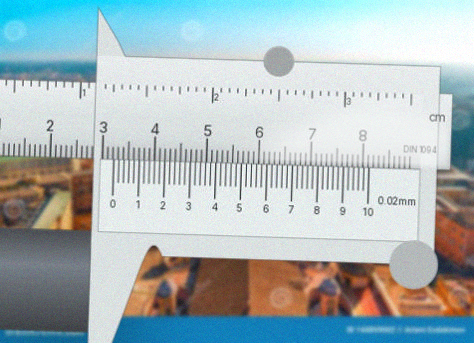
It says 32.2 mm
